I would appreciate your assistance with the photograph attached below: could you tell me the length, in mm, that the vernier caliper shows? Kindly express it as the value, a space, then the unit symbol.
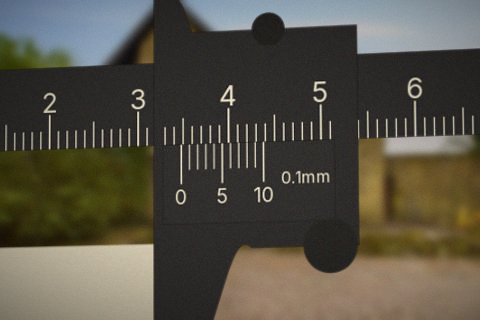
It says 34.8 mm
